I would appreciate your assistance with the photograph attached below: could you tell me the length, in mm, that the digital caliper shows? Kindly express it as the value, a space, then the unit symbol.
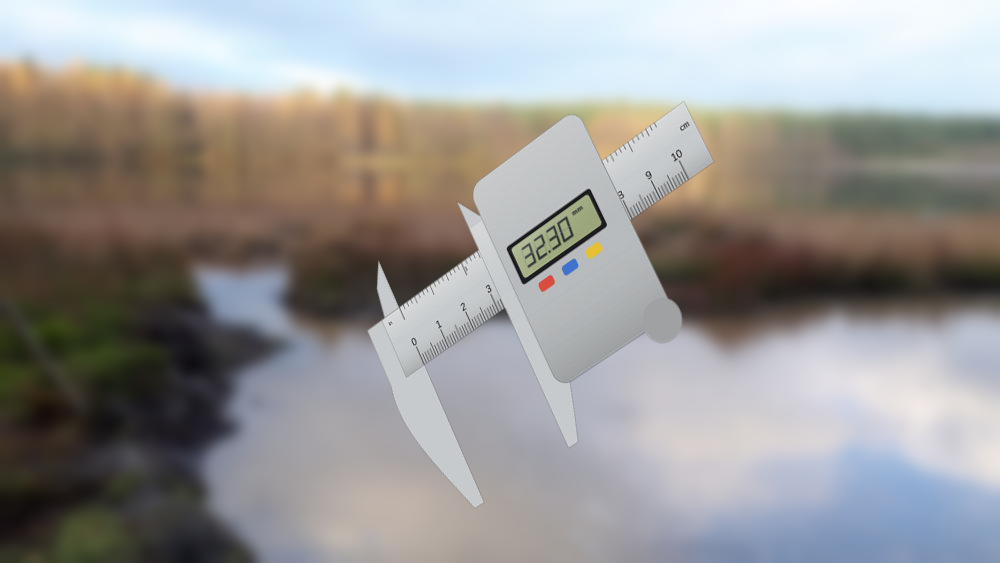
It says 32.30 mm
